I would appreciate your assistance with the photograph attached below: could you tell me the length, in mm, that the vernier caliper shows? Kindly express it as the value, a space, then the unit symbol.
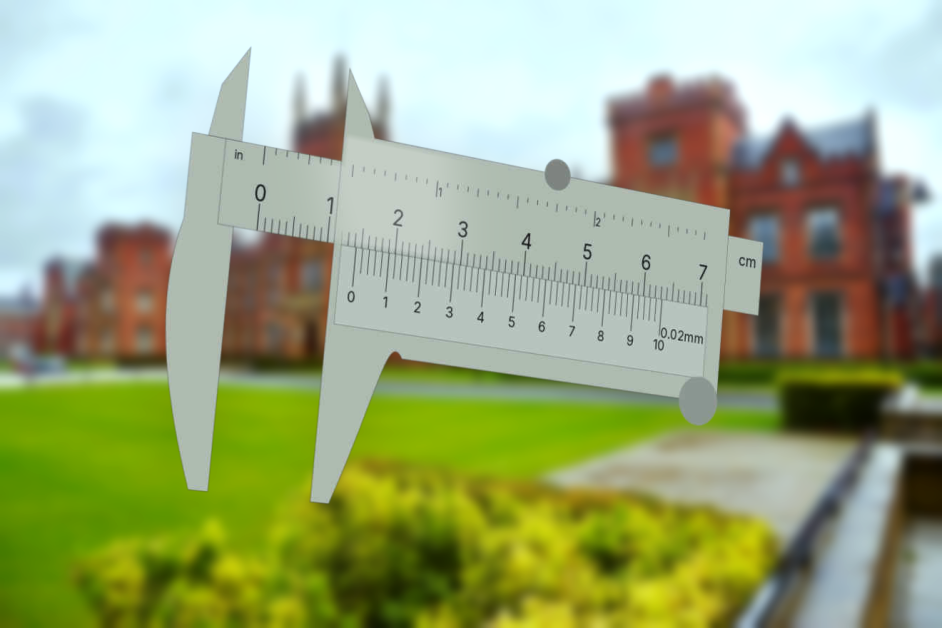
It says 14.2 mm
